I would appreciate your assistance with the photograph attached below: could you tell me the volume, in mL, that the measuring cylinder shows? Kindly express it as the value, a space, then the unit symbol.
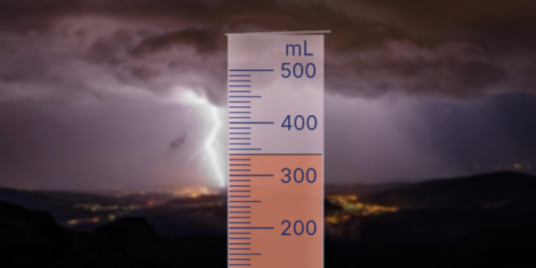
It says 340 mL
